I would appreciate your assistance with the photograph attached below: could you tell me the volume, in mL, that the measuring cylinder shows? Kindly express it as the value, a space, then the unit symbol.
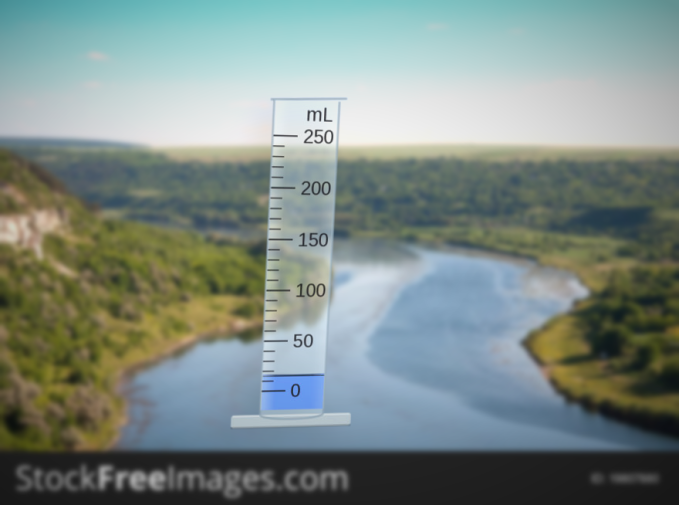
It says 15 mL
